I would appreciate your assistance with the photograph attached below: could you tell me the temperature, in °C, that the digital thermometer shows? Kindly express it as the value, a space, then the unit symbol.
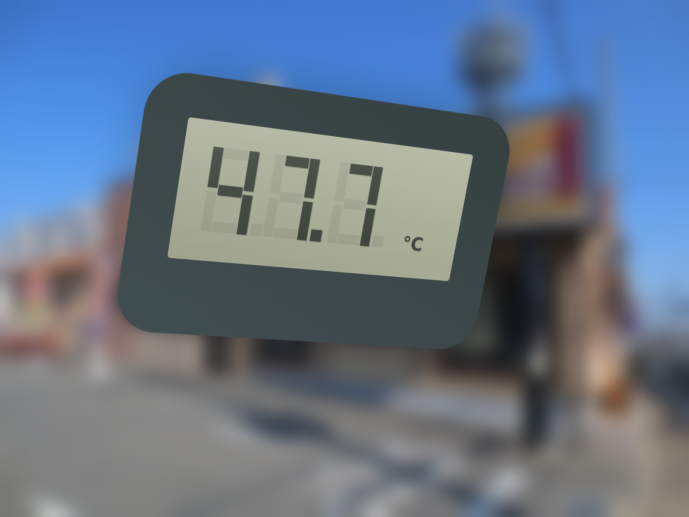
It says 47.7 °C
